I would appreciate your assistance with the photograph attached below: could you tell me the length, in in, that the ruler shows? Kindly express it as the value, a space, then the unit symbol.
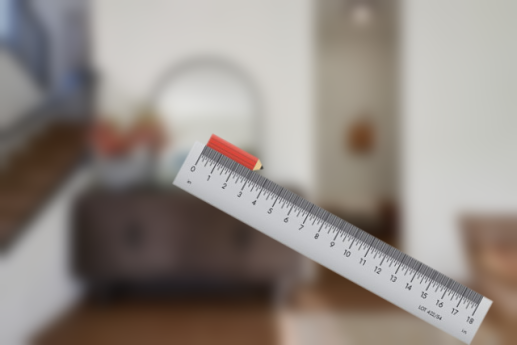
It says 3.5 in
